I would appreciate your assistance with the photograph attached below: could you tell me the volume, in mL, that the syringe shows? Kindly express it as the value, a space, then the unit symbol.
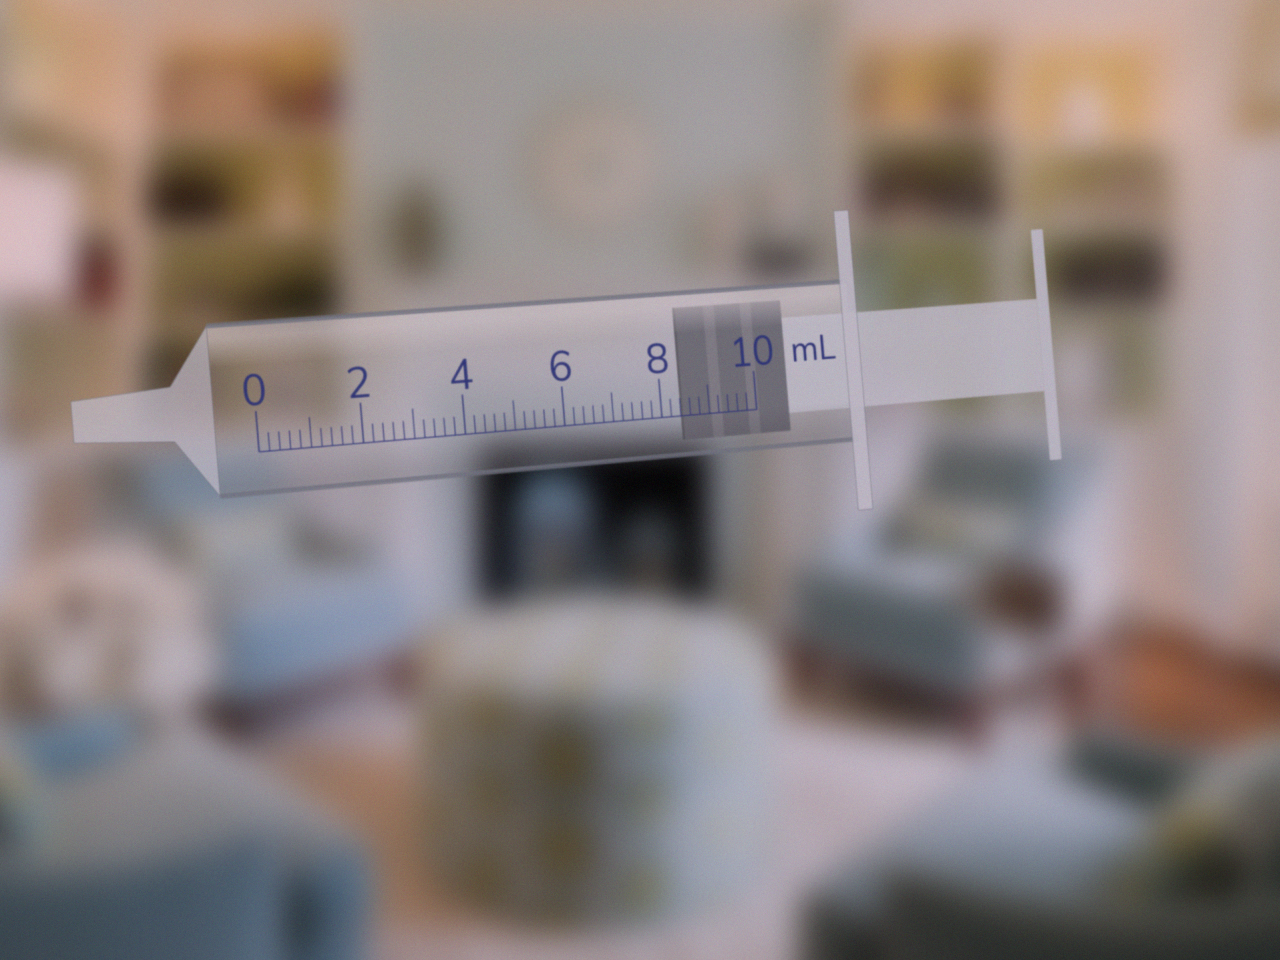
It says 8.4 mL
